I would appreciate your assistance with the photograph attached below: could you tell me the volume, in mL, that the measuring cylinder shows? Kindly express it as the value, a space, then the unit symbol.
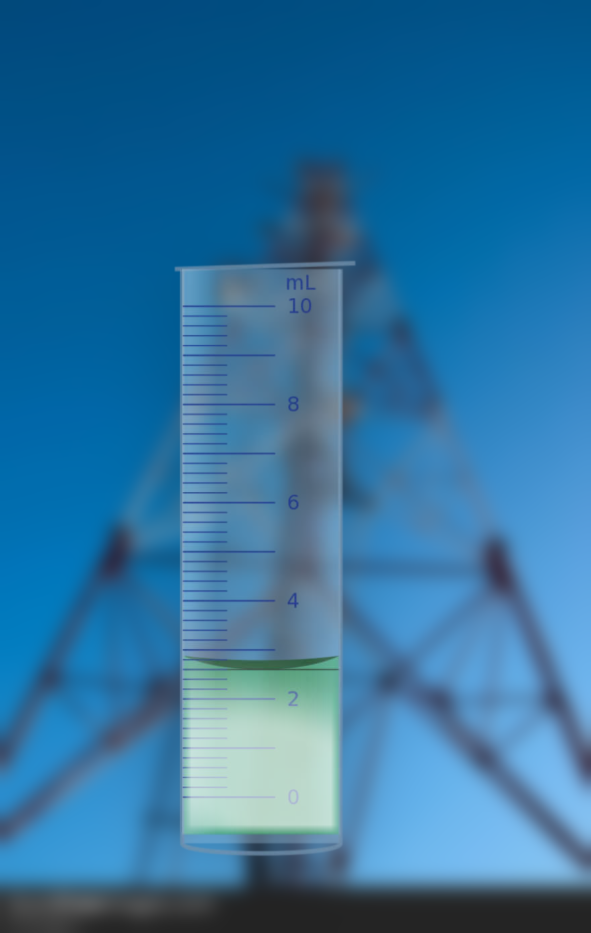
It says 2.6 mL
